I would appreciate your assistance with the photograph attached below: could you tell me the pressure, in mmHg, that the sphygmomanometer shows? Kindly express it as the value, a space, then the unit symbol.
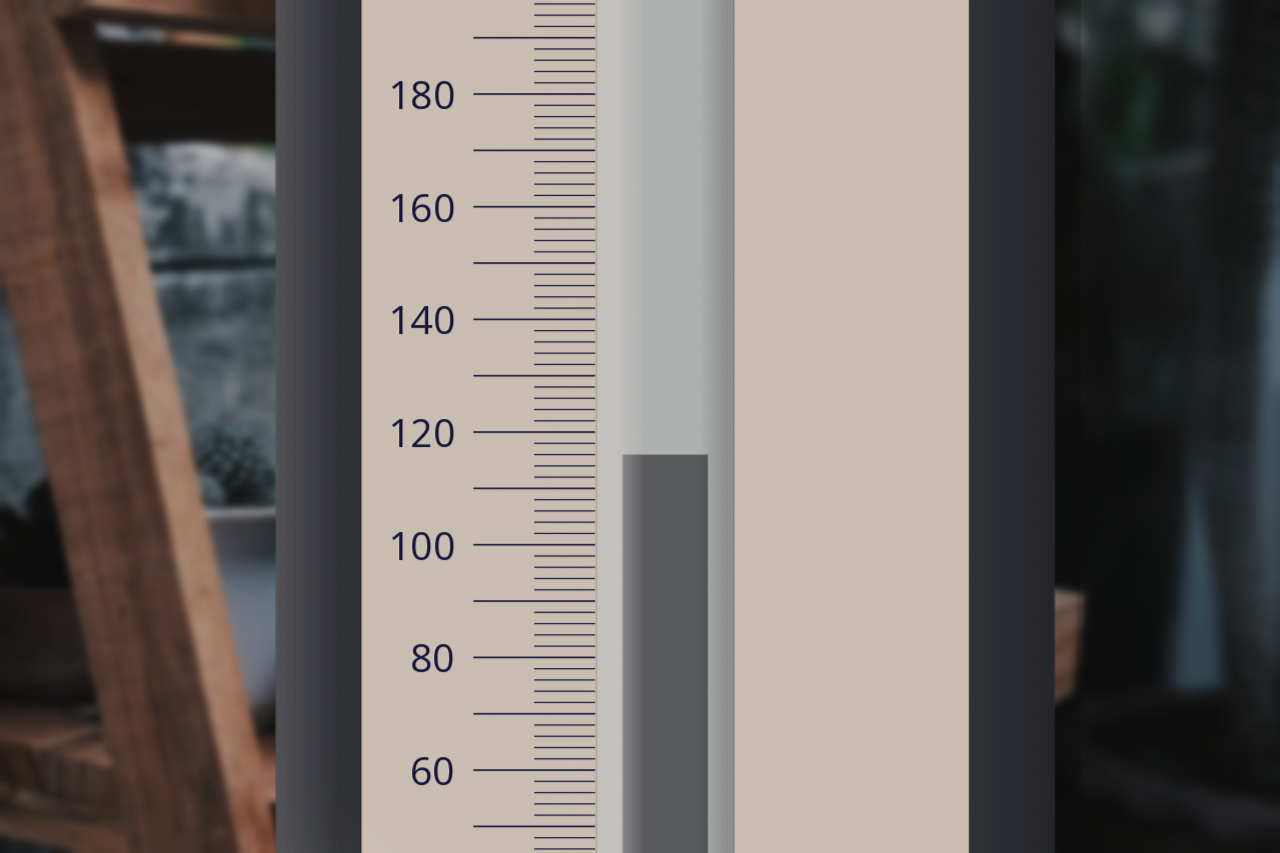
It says 116 mmHg
